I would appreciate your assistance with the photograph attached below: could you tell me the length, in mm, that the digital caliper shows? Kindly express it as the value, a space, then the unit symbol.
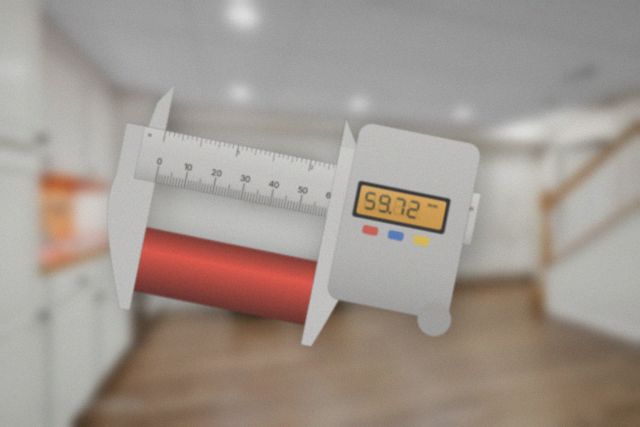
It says 59.72 mm
